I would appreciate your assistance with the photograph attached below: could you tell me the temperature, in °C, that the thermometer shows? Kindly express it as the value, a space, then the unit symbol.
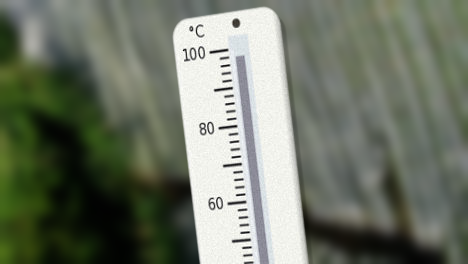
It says 98 °C
